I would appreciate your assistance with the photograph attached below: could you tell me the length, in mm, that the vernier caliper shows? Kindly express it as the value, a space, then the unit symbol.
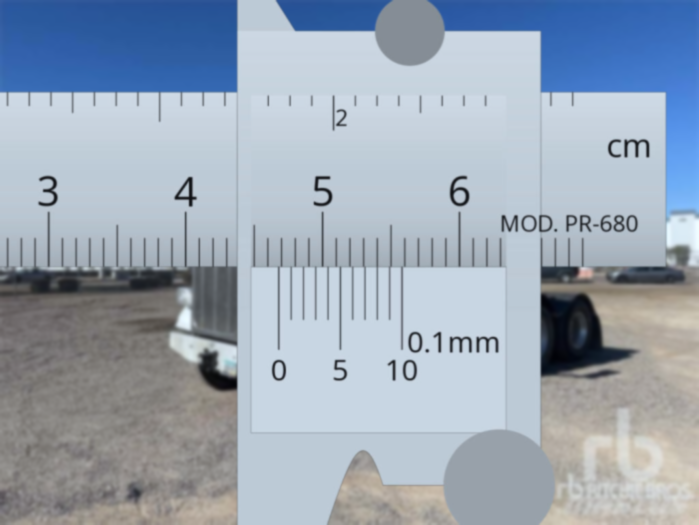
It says 46.8 mm
